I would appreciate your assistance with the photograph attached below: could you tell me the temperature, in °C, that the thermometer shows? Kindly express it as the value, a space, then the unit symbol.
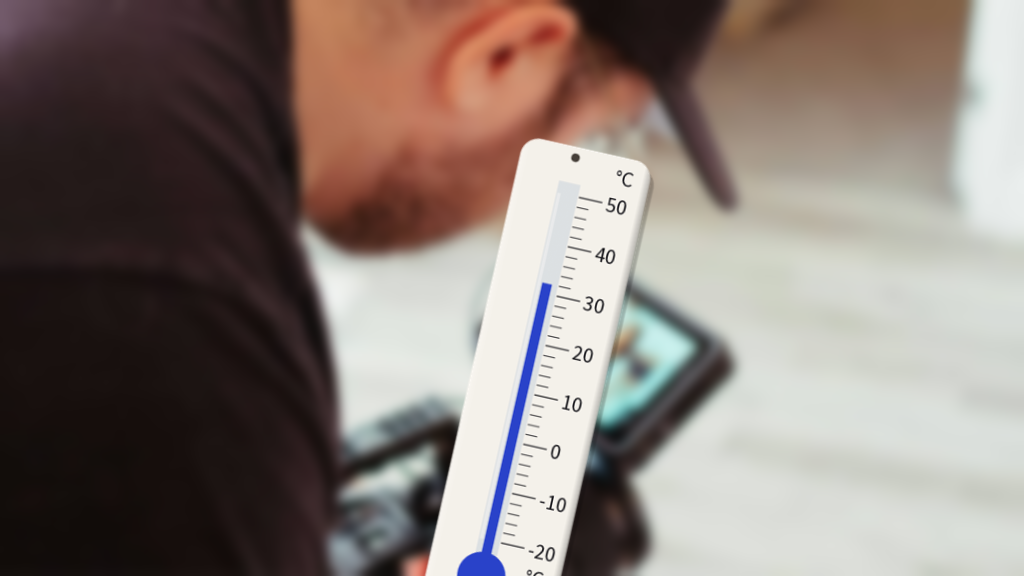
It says 32 °C
